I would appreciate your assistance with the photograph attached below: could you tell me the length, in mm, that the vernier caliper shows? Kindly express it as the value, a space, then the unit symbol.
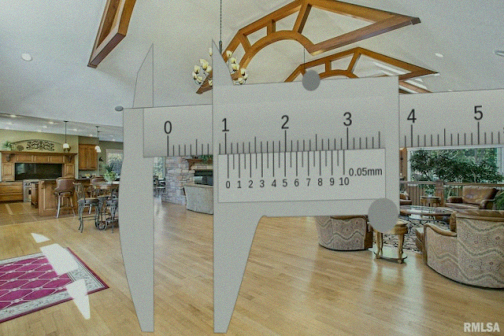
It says 10.4 mm
